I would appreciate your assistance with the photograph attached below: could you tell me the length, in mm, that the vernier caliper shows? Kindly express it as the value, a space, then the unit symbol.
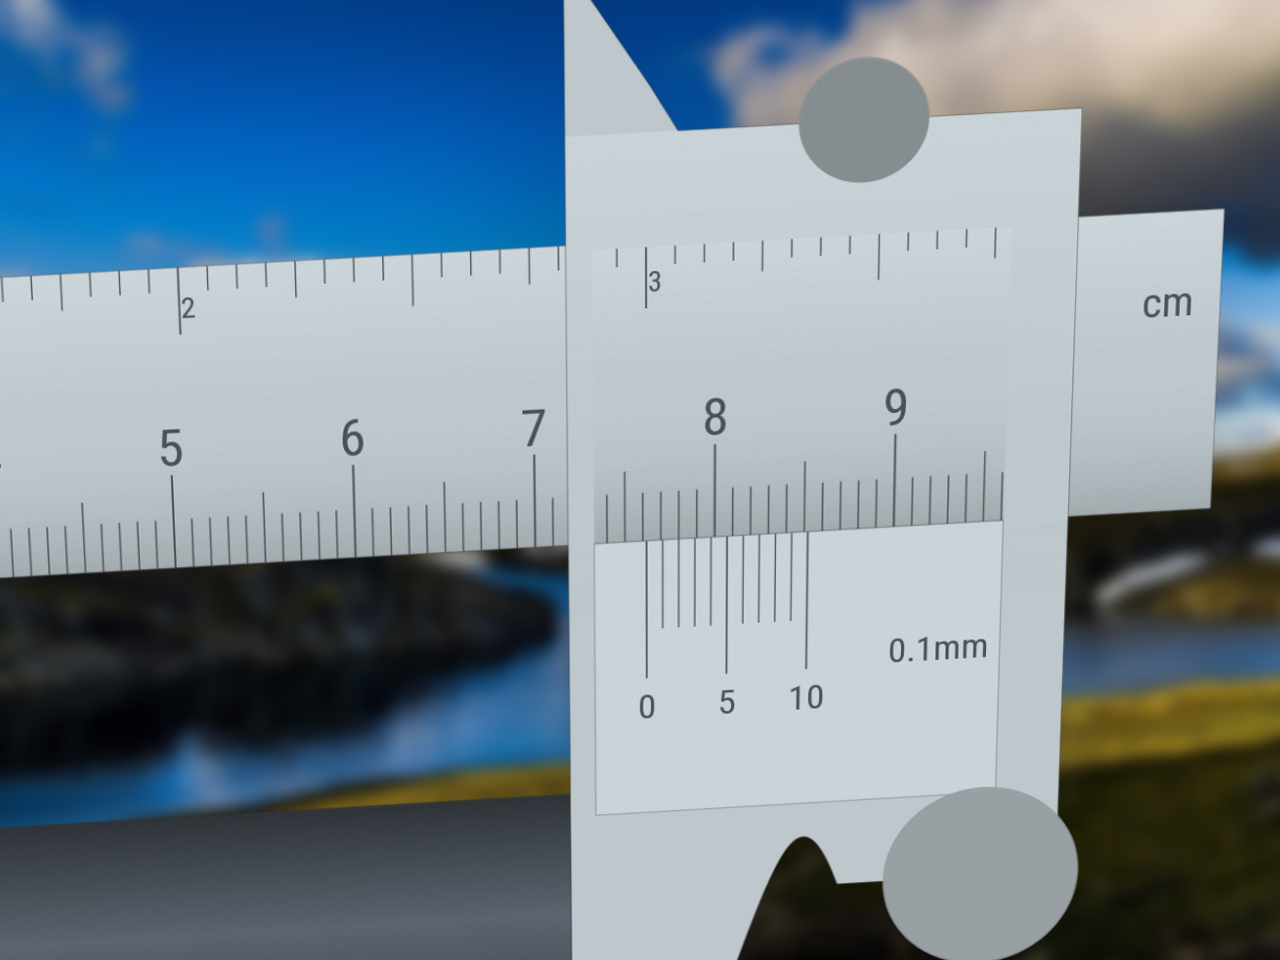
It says 76.2 mm
